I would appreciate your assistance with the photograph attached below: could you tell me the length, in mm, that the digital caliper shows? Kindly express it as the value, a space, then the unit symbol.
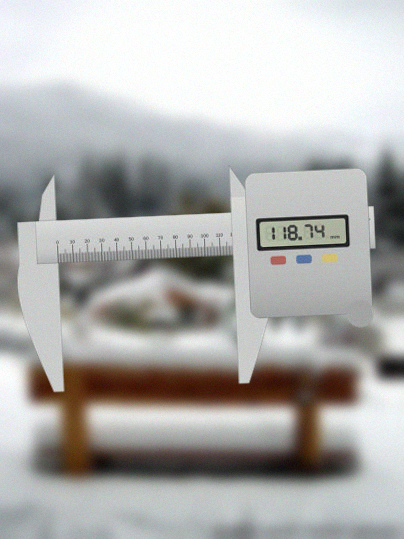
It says 118.74 mm
